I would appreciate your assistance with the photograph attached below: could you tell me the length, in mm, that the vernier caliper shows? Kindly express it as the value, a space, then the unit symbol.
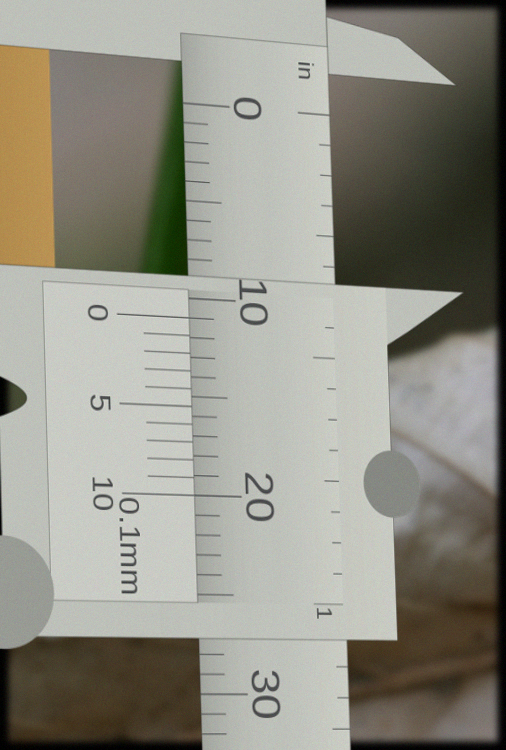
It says 11.0 mm
